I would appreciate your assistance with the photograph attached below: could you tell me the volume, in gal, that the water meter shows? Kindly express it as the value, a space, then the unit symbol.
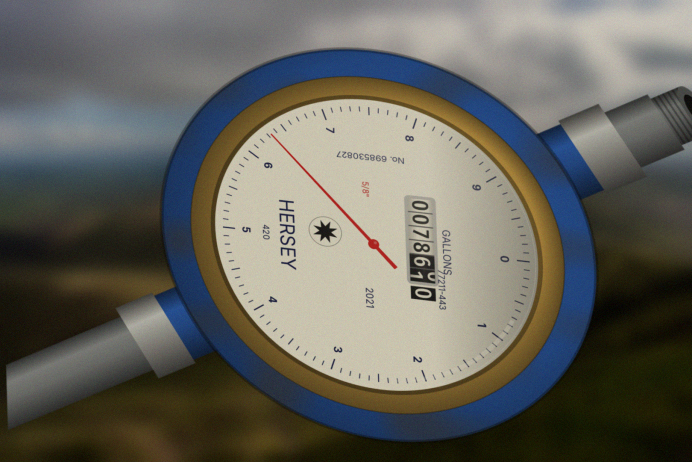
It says 78606.3 gal
